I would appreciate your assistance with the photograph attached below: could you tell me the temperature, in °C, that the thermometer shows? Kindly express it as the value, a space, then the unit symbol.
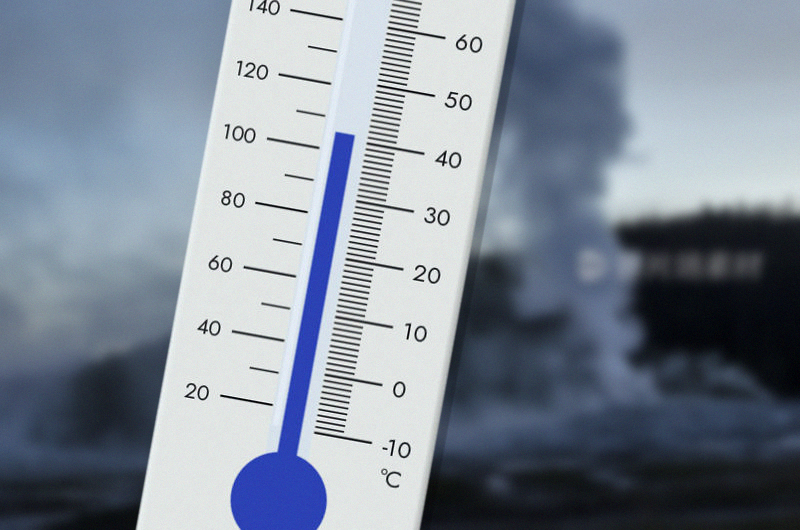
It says 41 °C
